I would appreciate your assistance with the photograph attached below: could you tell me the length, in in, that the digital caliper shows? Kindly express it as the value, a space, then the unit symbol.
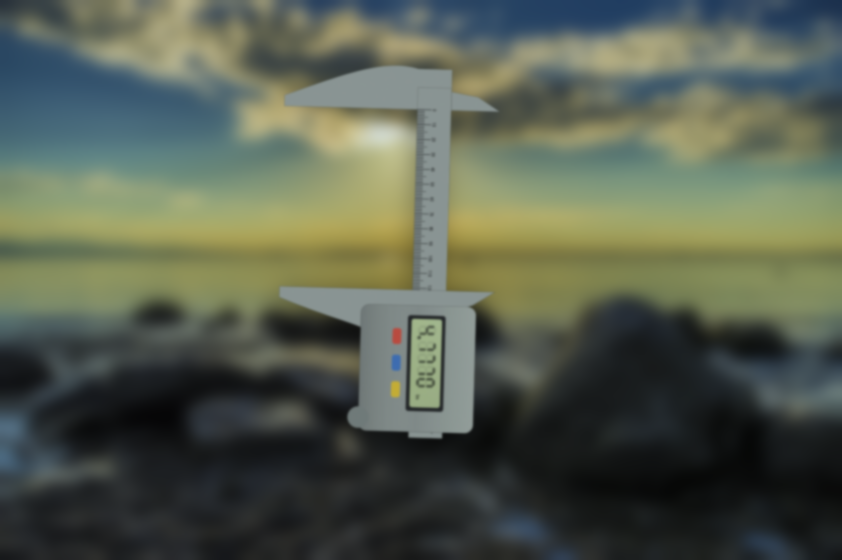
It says 4.7770 in
